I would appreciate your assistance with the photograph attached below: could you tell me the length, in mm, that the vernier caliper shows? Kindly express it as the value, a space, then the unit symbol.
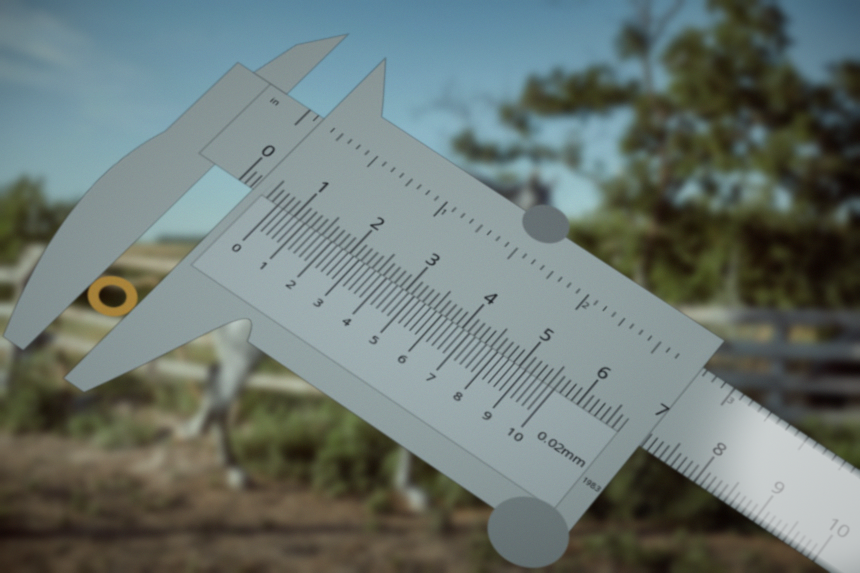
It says 7.0 mm
